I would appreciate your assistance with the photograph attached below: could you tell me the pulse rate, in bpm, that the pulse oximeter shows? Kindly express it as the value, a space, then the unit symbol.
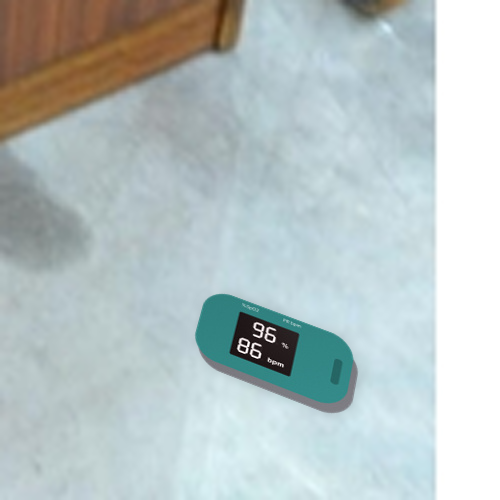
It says 86 bpm
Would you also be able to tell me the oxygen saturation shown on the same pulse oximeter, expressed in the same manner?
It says 96 %
